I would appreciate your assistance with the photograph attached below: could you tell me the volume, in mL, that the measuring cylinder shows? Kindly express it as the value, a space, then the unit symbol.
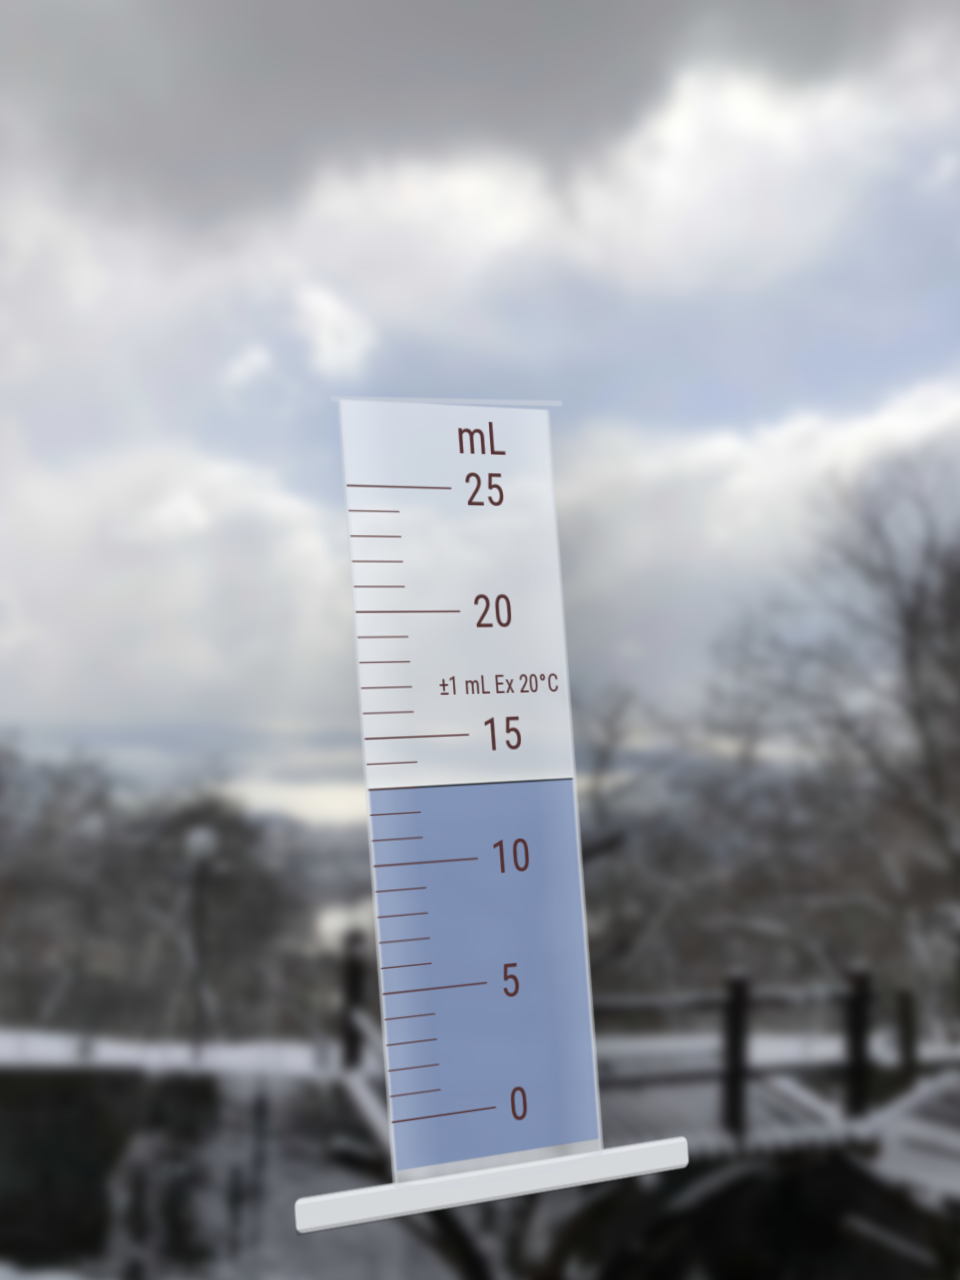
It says 13 mL
